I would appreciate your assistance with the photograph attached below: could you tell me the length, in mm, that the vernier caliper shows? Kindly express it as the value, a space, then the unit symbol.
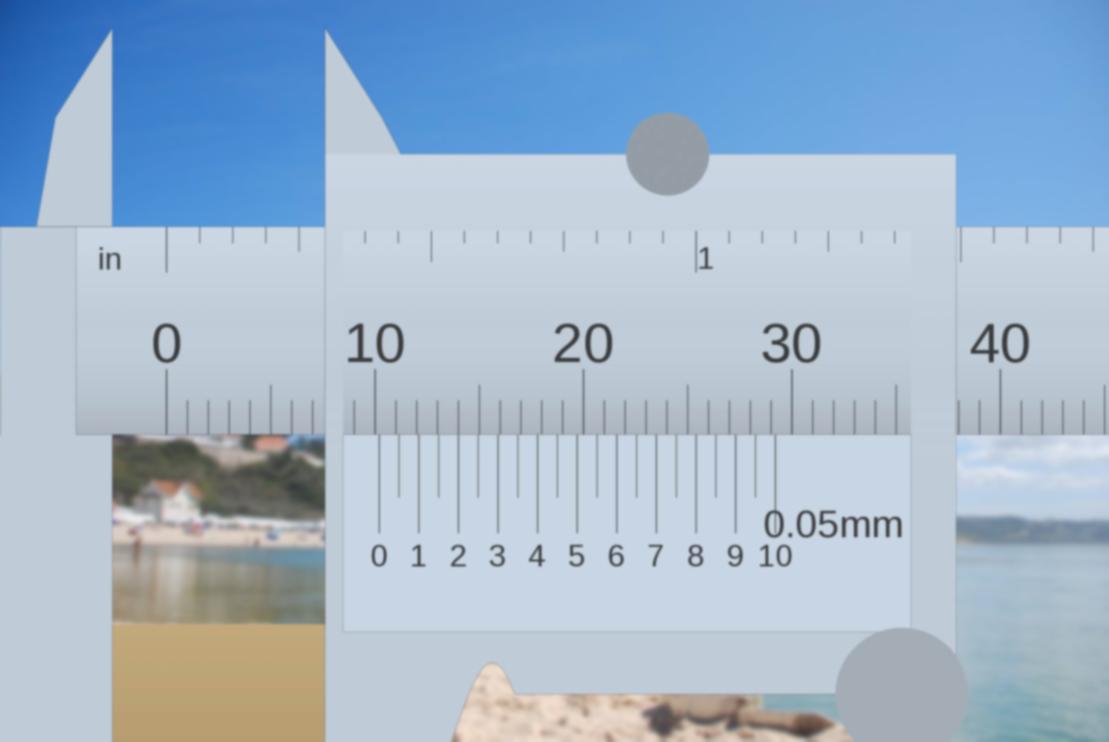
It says 10.2 mm
